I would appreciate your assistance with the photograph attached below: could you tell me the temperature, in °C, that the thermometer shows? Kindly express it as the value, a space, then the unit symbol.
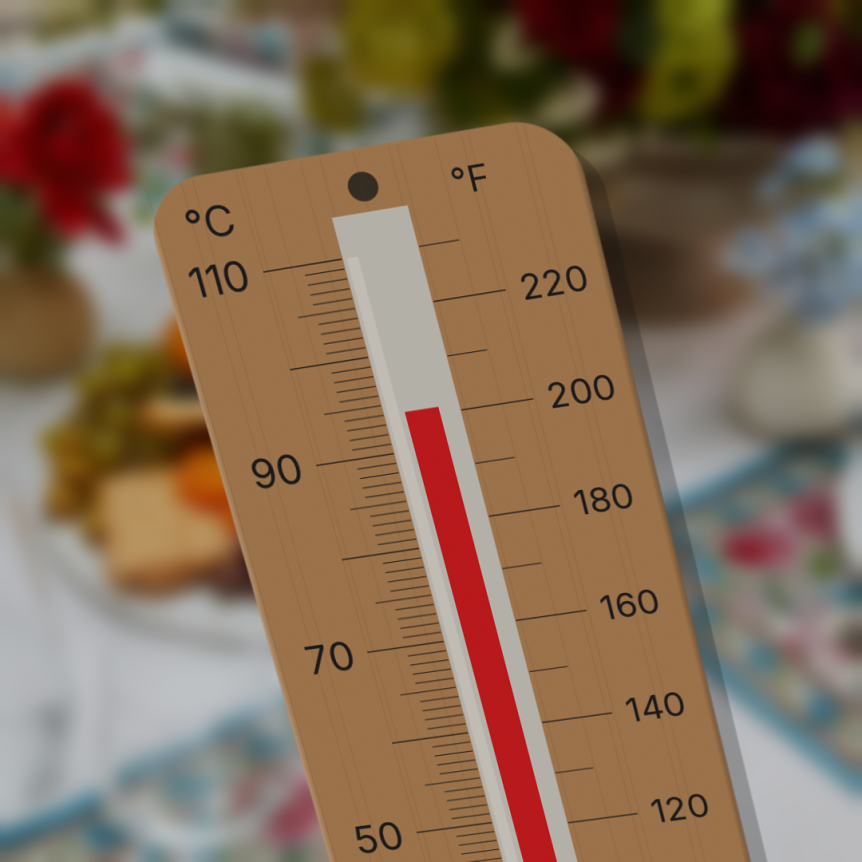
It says 94 °C
